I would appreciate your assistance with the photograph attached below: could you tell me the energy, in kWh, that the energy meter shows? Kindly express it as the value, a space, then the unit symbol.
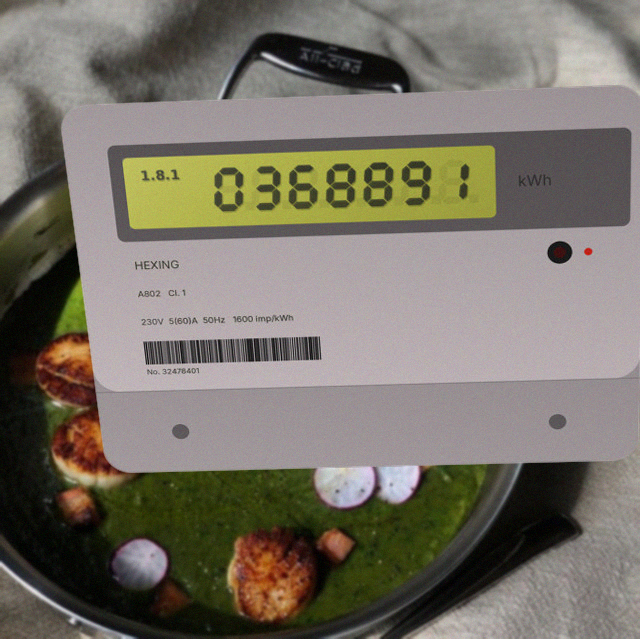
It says 368891 kWh
